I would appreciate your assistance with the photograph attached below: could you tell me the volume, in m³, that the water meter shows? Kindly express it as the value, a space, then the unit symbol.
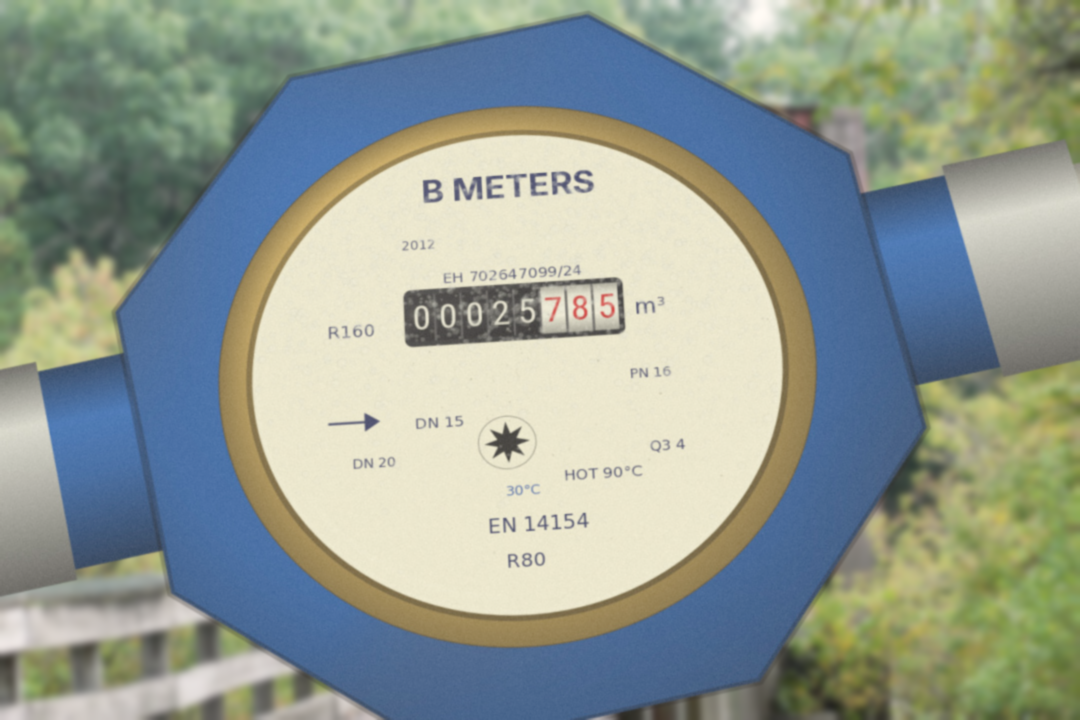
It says 25.785 m³
